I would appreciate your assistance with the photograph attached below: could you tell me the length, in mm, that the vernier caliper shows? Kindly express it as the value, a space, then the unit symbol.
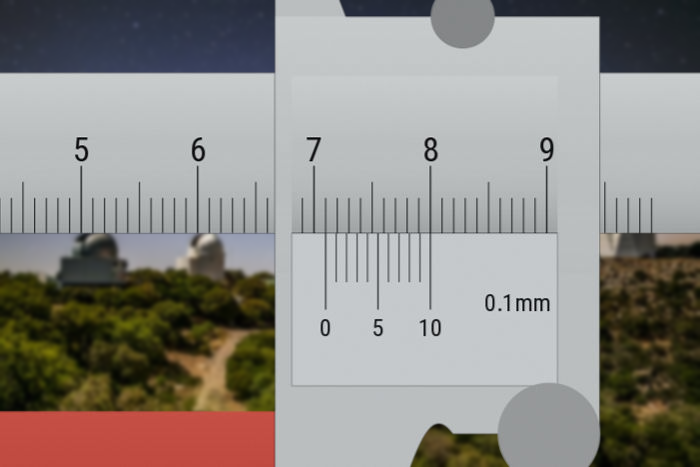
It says 71.0 mm
